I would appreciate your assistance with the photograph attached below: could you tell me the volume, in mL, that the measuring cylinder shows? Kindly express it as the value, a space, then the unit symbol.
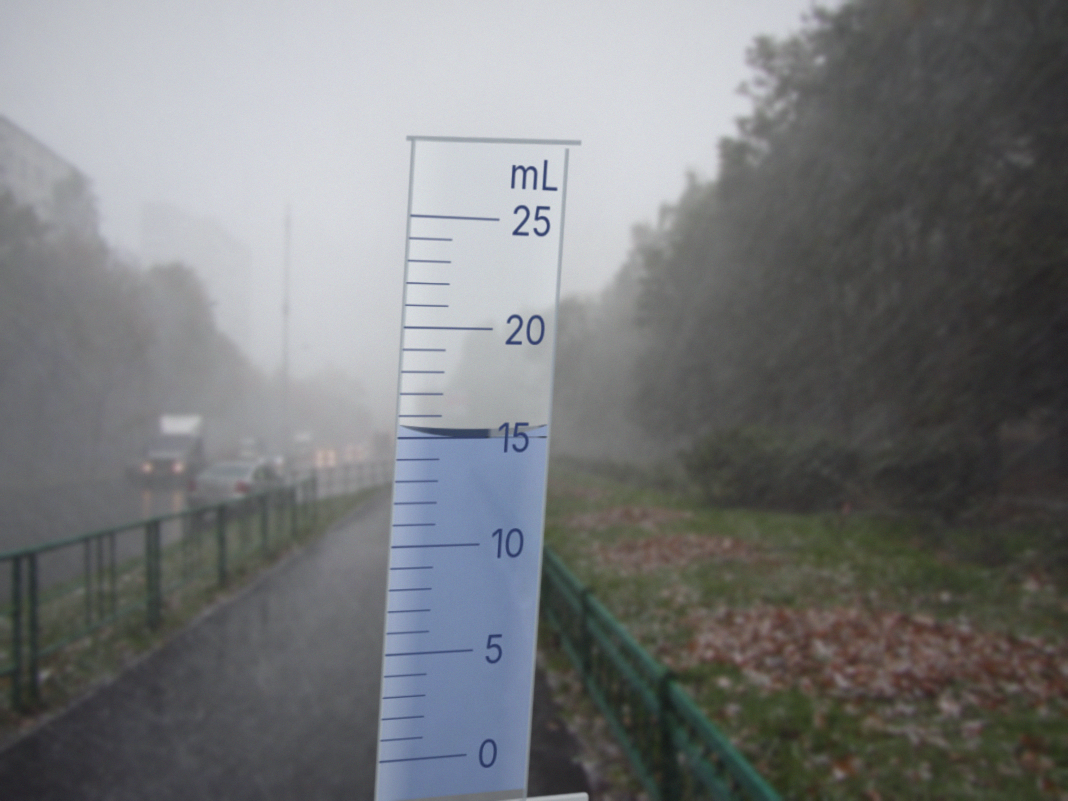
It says 15 mL
